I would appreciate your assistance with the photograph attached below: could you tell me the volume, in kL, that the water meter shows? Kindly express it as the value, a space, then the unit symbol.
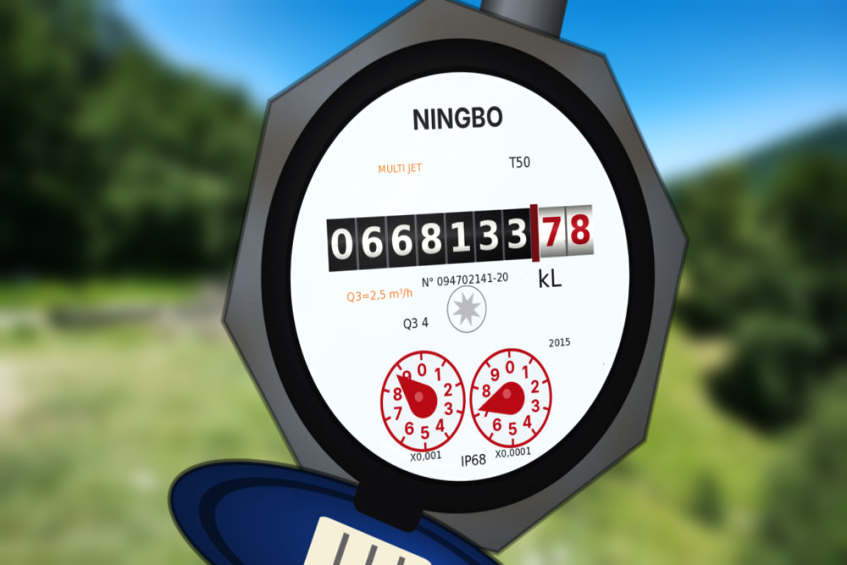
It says 668133.7887 kL
